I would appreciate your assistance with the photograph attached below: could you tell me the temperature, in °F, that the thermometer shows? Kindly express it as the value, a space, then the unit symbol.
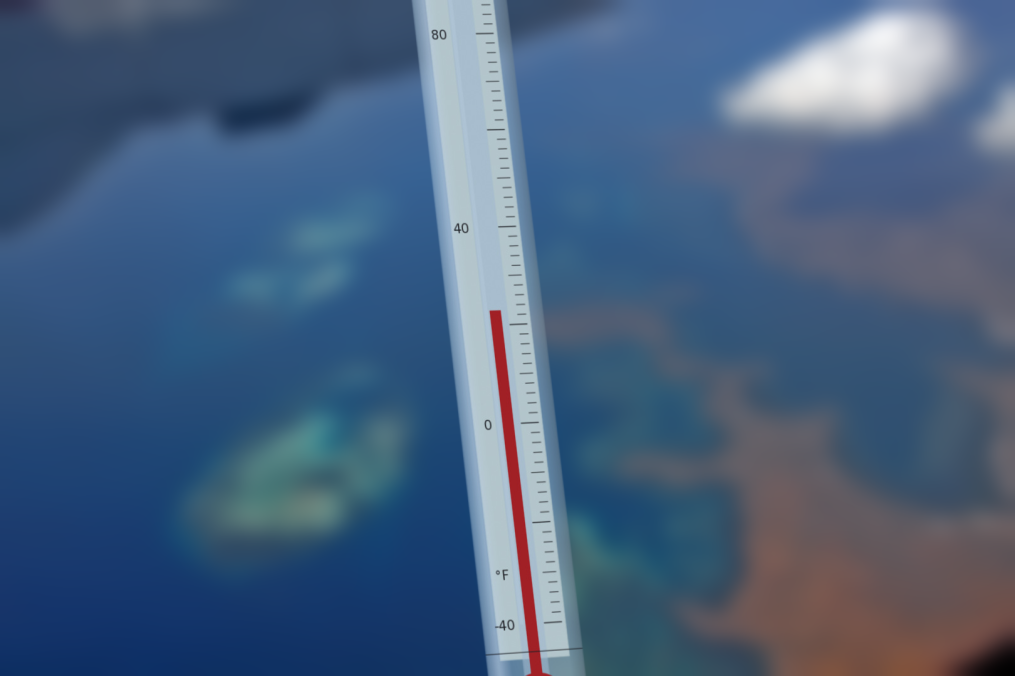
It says 23 °F
